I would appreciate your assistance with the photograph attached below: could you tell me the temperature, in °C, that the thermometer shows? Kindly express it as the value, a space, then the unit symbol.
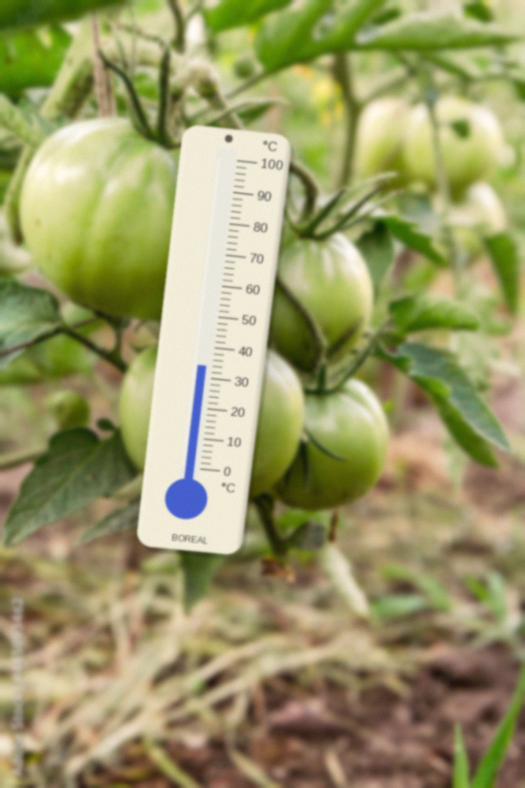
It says 34 °C
